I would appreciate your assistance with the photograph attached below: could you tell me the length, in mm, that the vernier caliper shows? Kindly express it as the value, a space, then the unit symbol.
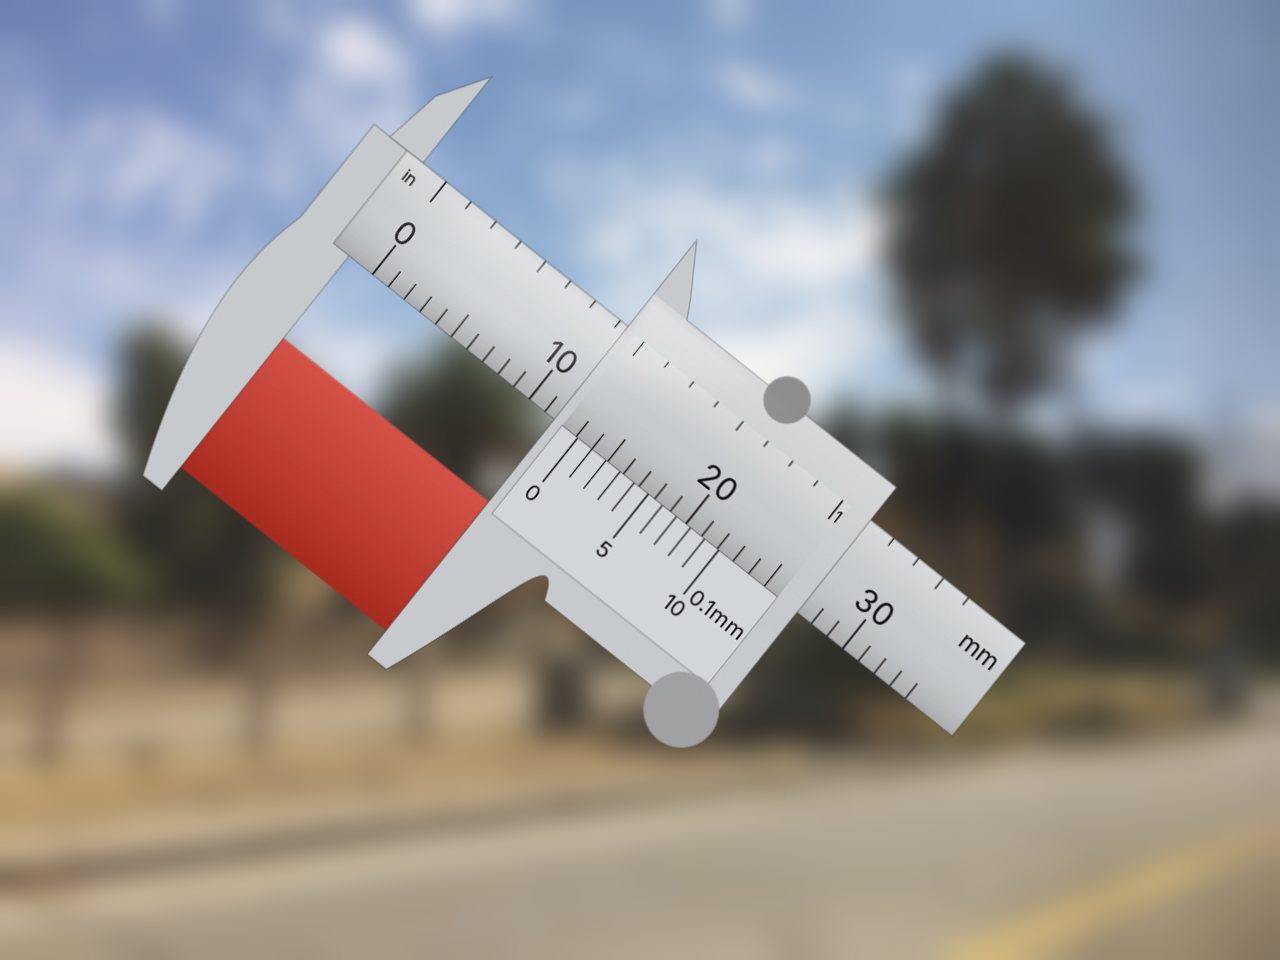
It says 13.1 mm
